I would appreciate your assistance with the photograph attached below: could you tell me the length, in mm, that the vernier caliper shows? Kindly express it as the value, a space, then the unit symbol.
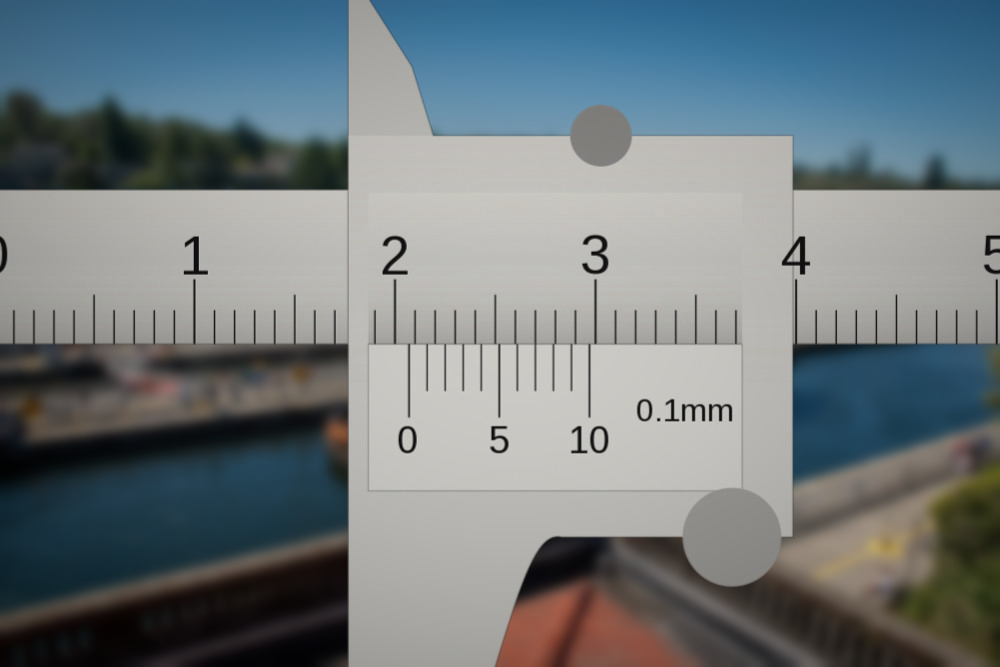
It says 20.7 mm
